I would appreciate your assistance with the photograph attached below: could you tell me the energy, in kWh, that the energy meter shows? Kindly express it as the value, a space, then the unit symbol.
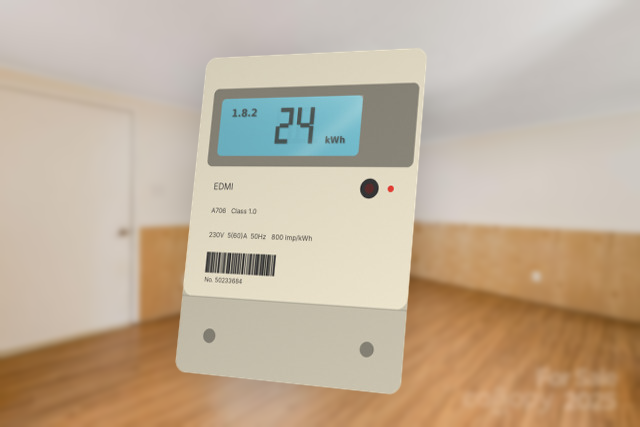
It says 24 kWh
